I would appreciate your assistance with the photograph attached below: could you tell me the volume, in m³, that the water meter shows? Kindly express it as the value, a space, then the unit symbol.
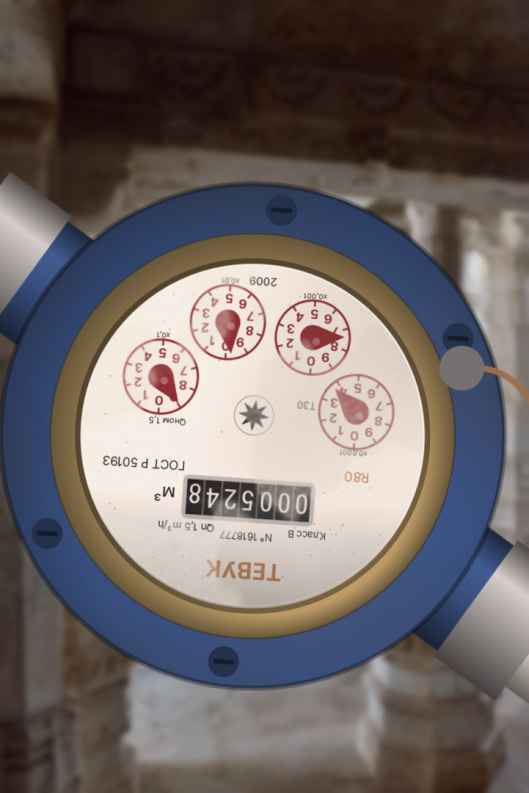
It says 5247.8973 m³
